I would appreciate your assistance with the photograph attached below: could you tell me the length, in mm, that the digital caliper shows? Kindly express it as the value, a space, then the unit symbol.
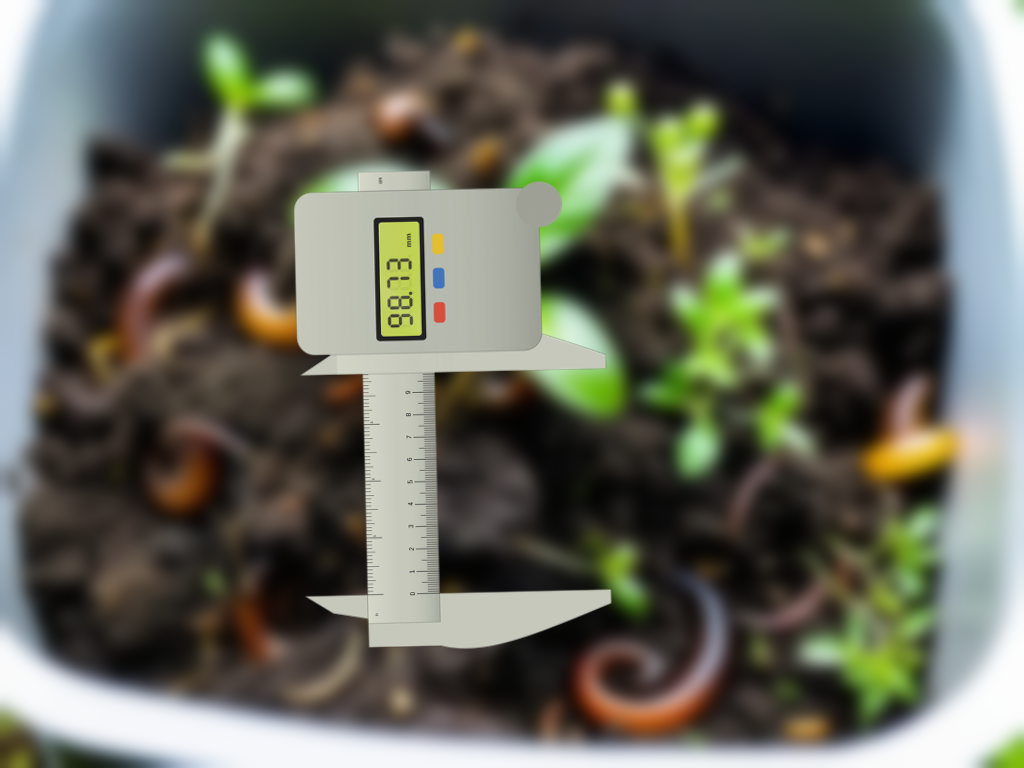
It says 98.73 mm
